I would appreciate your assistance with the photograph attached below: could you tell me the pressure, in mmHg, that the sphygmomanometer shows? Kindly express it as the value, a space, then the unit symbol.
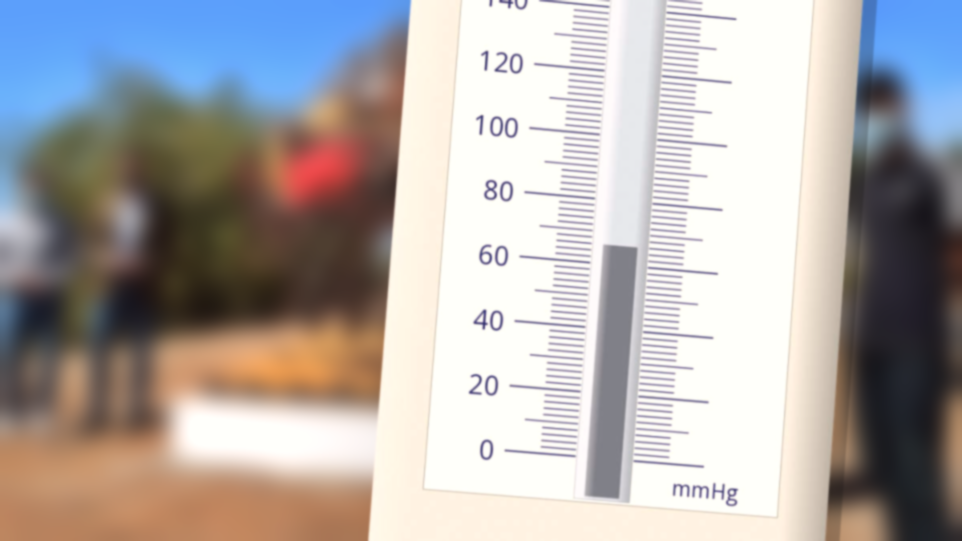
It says 66 mmHg
